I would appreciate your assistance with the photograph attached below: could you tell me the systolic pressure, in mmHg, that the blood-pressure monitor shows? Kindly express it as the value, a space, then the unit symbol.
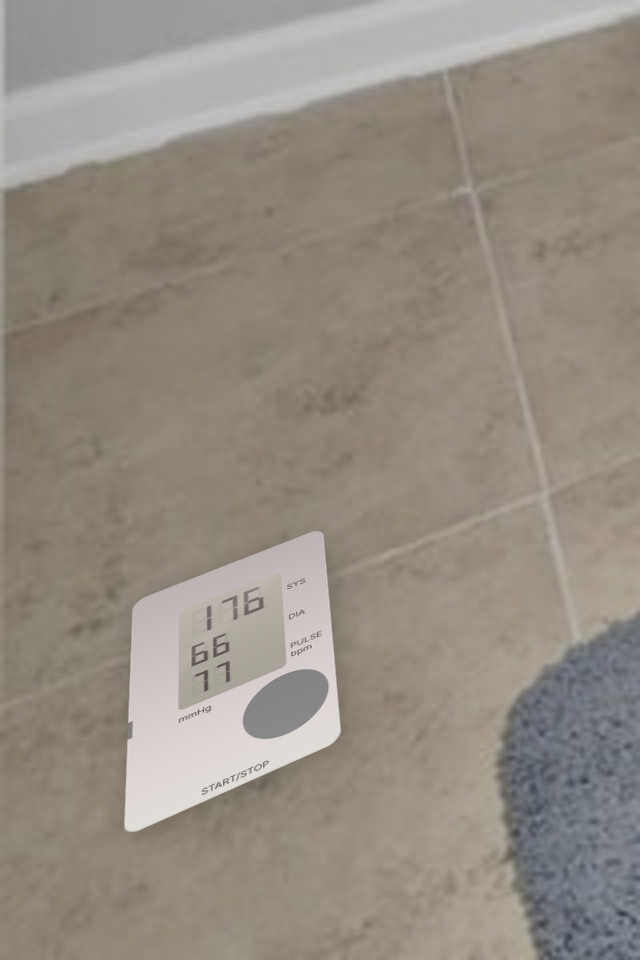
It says 176 mmHg
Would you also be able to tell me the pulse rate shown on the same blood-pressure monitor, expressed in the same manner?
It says 77 bpm
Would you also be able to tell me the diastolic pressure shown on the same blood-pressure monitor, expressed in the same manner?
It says 66 mmHg
